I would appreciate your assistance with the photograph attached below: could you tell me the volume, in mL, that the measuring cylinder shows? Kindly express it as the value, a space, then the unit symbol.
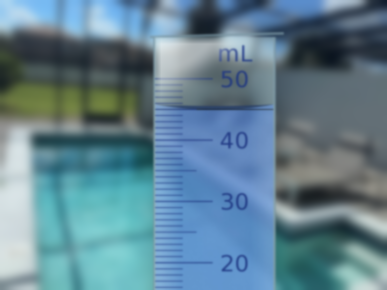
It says 45 mL
